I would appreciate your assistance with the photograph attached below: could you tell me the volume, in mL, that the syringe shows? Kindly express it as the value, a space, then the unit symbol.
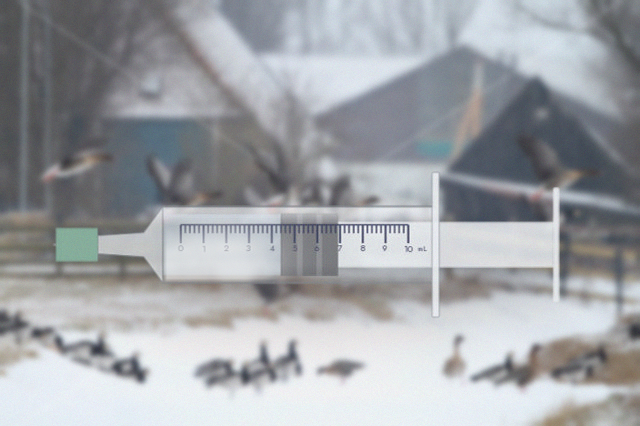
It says 4.4 mL
